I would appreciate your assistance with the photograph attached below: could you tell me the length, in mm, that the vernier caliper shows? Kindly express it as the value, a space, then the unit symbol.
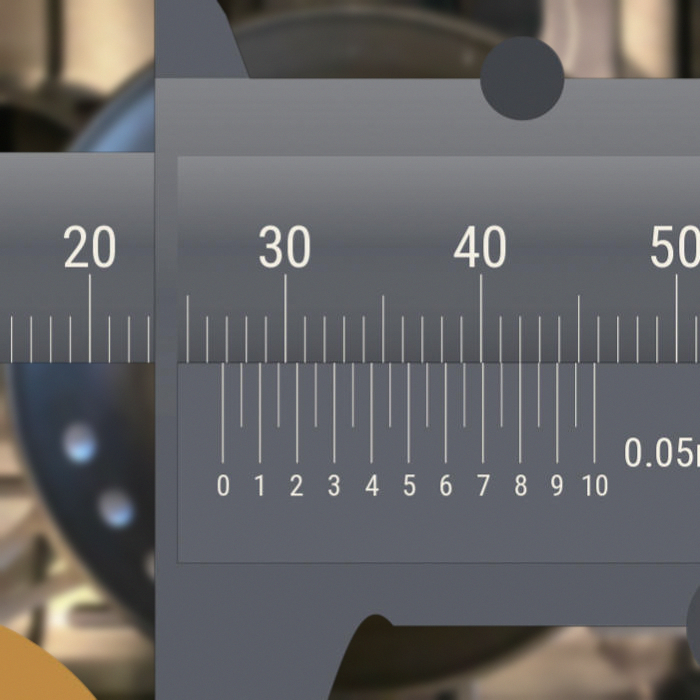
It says 26.8 mm
